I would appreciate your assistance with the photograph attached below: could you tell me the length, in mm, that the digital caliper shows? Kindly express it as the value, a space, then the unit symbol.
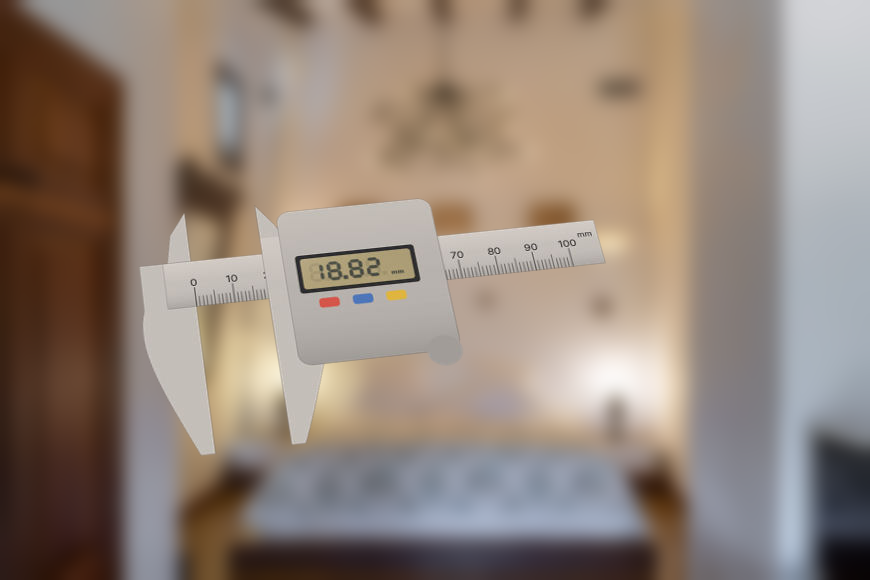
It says 18.82 mm
